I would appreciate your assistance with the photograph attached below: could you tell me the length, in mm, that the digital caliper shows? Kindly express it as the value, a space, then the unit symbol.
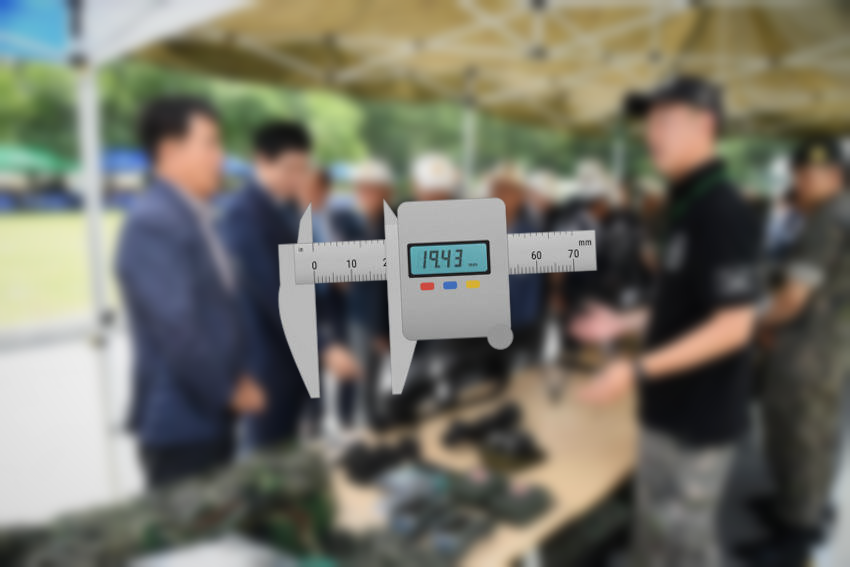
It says 19.43 mm
